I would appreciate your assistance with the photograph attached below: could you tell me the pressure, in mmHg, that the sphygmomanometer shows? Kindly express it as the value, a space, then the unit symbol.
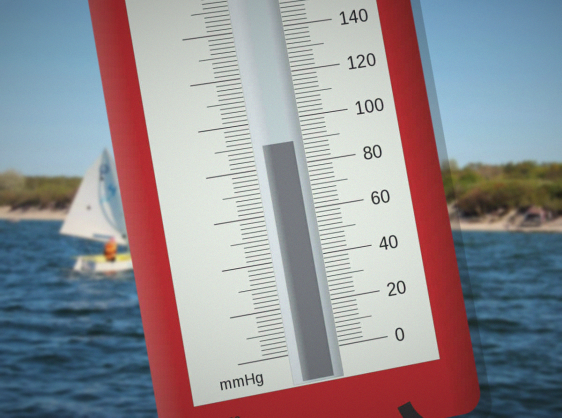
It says 90 mmHg
